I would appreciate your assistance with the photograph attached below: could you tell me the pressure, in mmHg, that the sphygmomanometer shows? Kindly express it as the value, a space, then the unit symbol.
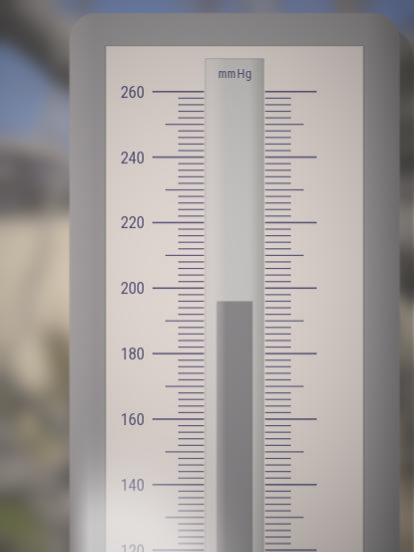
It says 196 mmHg
